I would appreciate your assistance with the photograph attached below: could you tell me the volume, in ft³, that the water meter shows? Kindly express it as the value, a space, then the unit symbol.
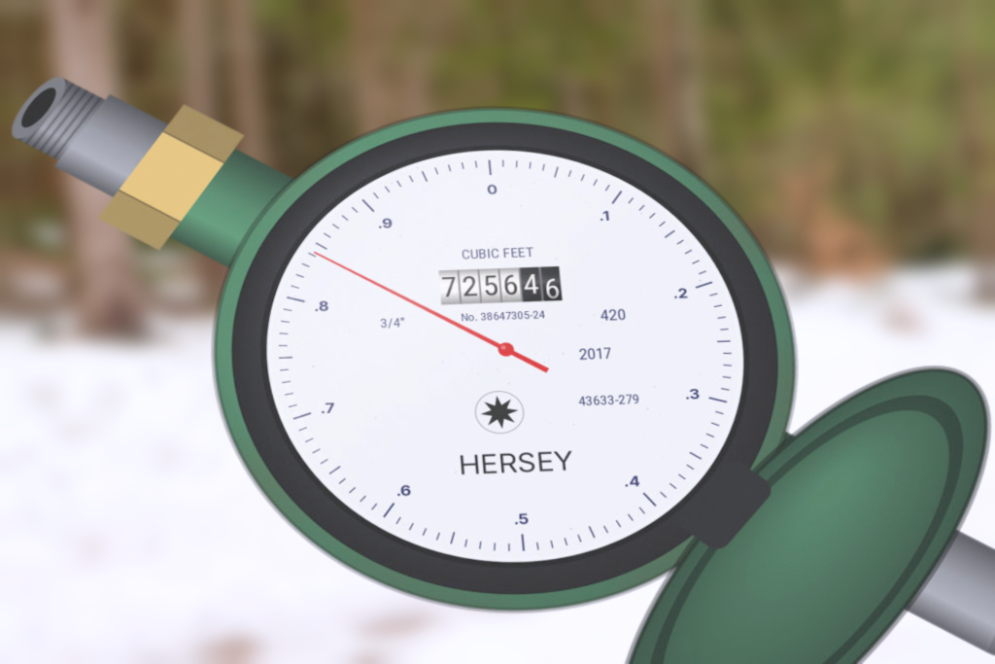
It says 725645.84 ft³
